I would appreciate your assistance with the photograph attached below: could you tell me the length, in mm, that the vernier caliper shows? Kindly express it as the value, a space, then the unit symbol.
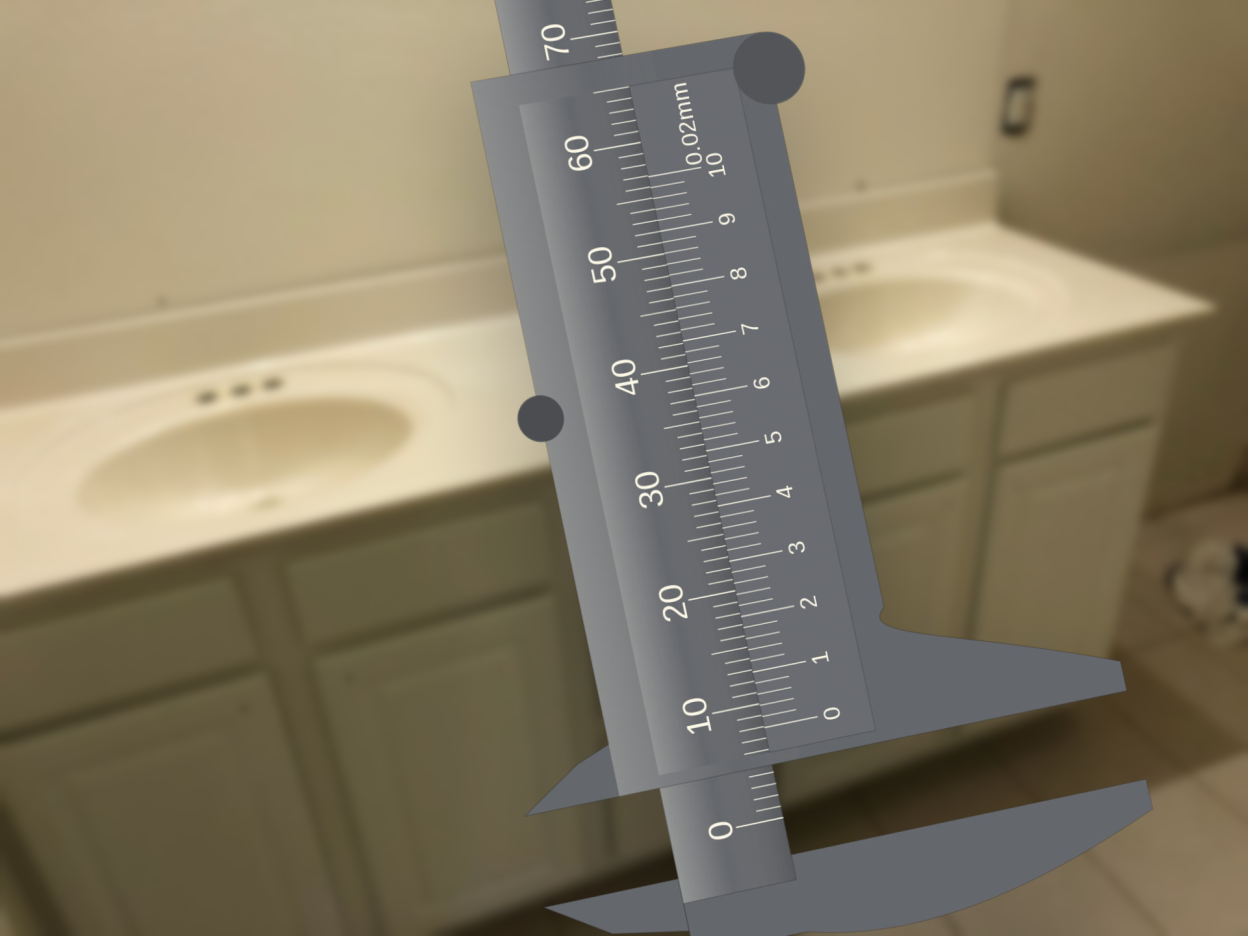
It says 7.9 mm
